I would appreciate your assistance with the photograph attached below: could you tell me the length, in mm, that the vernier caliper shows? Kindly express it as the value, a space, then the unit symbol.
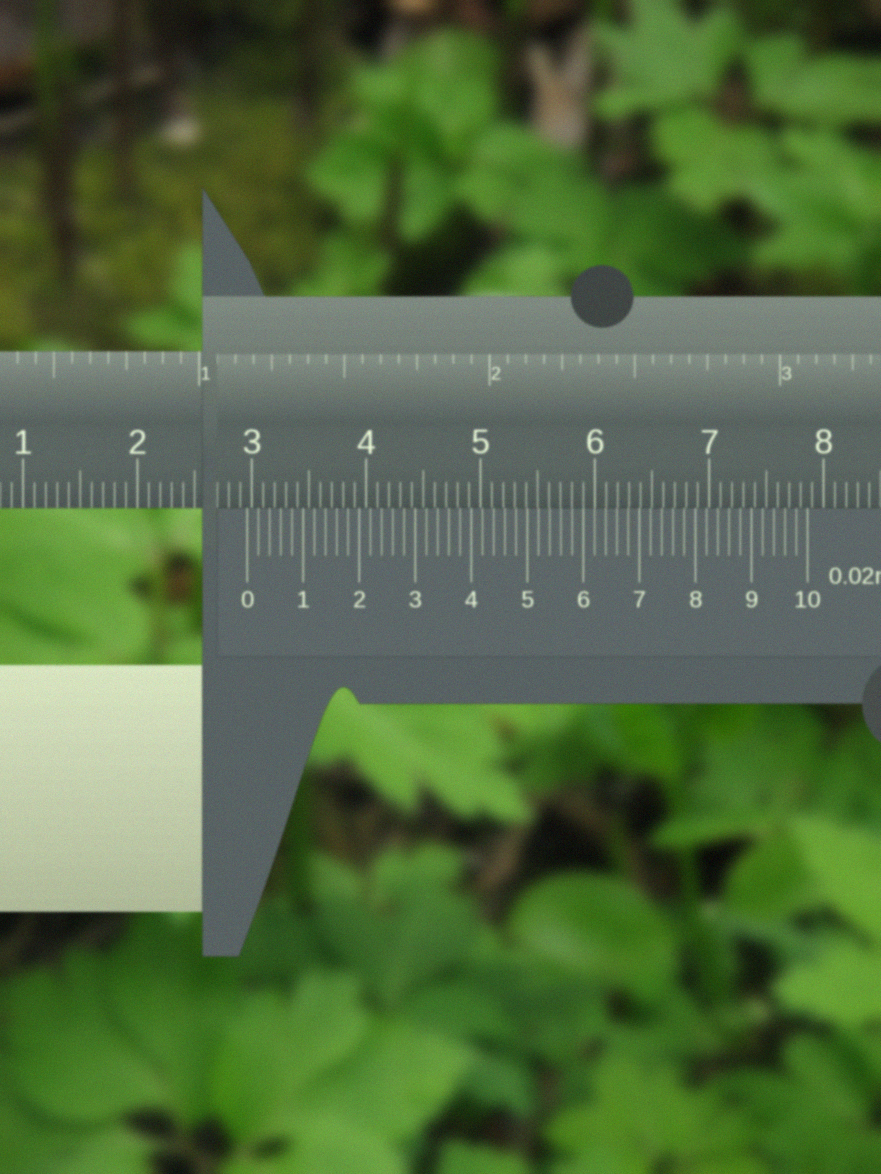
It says 29.6 mm
